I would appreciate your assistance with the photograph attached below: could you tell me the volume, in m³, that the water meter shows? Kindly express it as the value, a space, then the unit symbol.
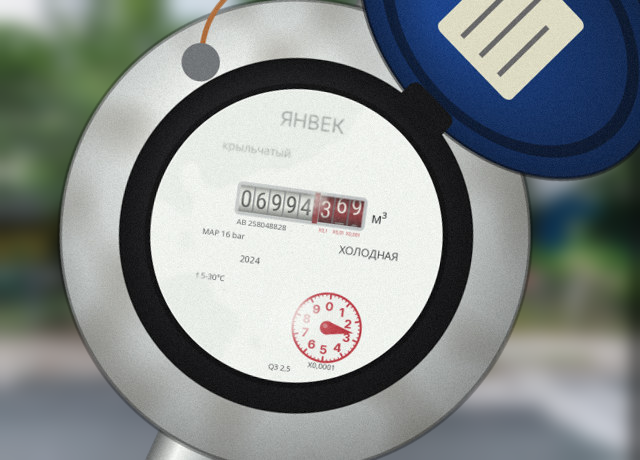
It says 6994.3692 m³
